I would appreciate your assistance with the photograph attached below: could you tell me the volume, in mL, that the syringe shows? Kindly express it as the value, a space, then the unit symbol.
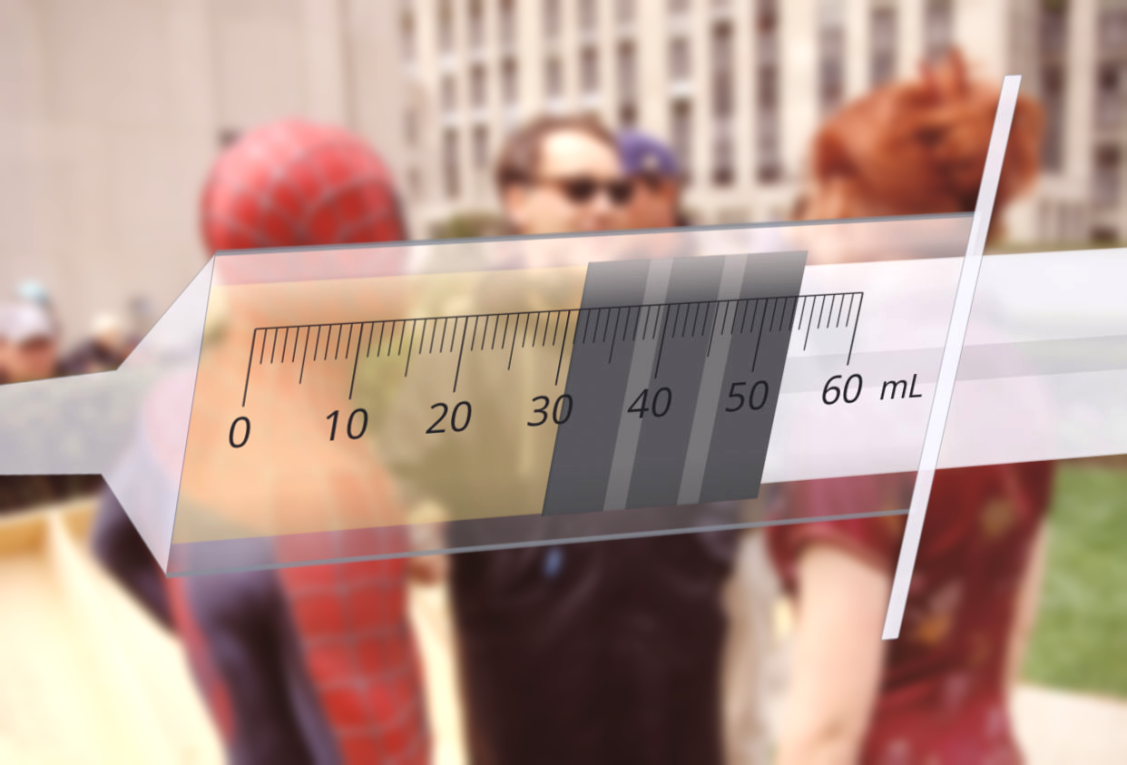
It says 31 mL
